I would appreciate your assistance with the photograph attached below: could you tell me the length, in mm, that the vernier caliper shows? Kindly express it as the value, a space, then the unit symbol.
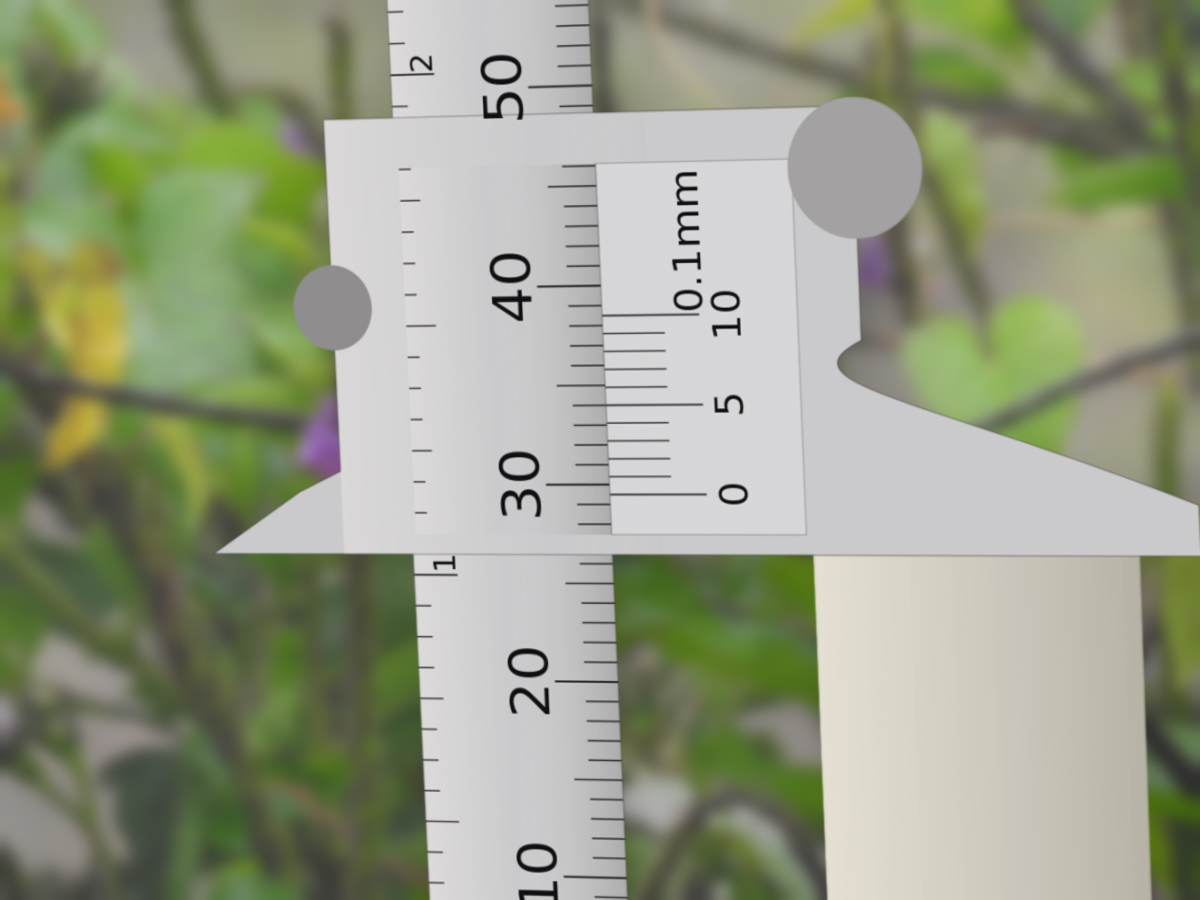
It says 29.5 mm
